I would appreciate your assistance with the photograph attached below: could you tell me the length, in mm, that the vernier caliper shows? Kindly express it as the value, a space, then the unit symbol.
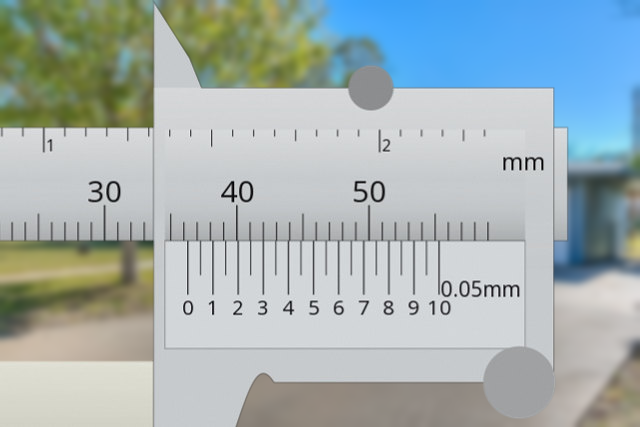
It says 36.3 mm
